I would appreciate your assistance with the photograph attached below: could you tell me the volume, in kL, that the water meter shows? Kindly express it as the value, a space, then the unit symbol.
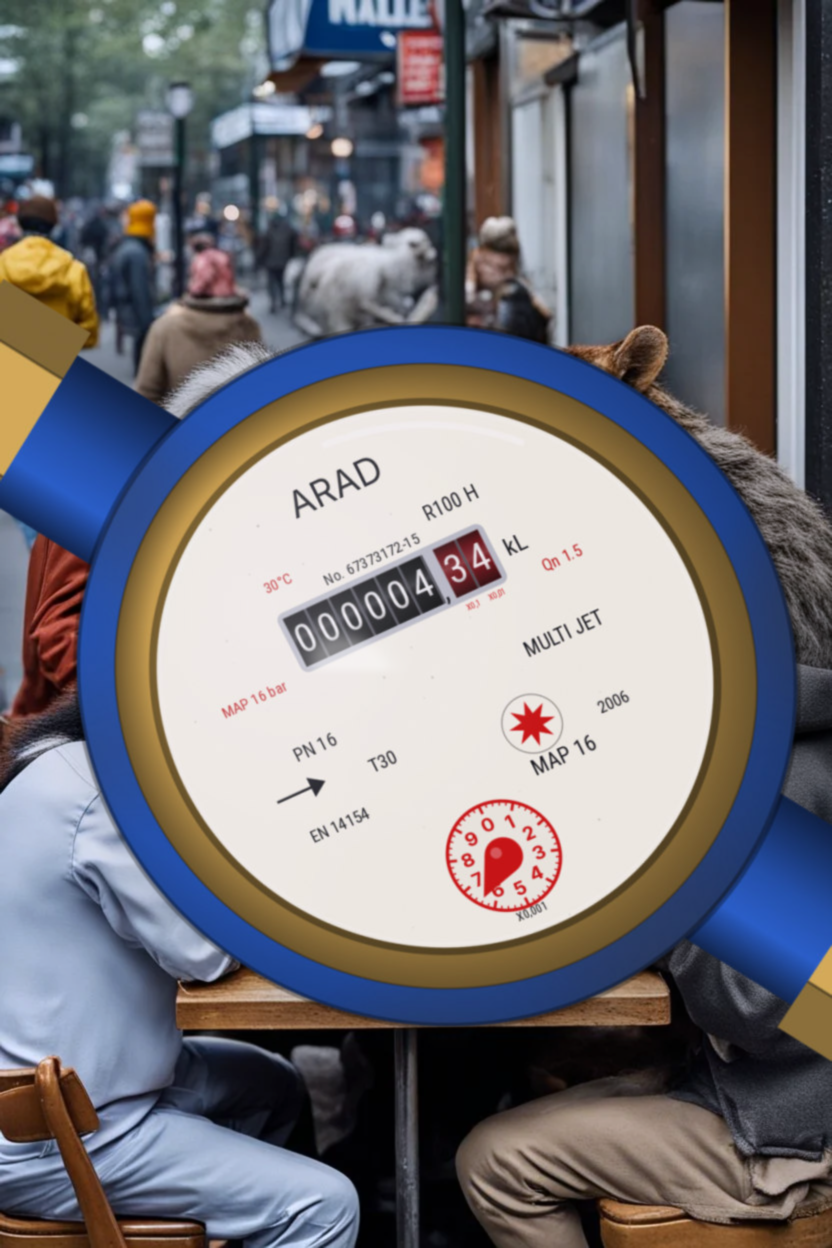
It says 4.346 kL
